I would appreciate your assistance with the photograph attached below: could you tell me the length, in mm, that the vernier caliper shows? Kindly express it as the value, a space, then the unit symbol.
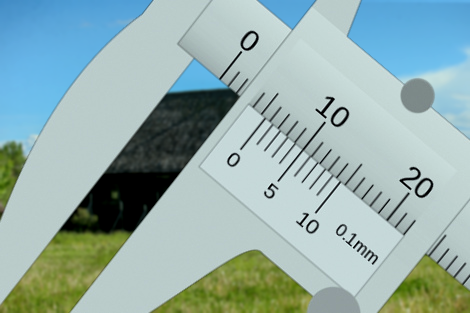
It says 5.5 mm
